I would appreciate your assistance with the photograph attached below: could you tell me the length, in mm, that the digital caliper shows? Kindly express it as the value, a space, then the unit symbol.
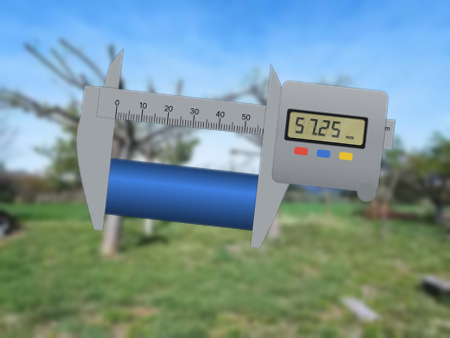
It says 57.25 mm
